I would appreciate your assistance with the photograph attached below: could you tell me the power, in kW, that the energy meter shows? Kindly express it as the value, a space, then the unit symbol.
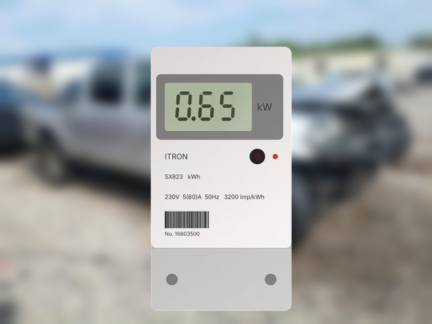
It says 0.65 kW
